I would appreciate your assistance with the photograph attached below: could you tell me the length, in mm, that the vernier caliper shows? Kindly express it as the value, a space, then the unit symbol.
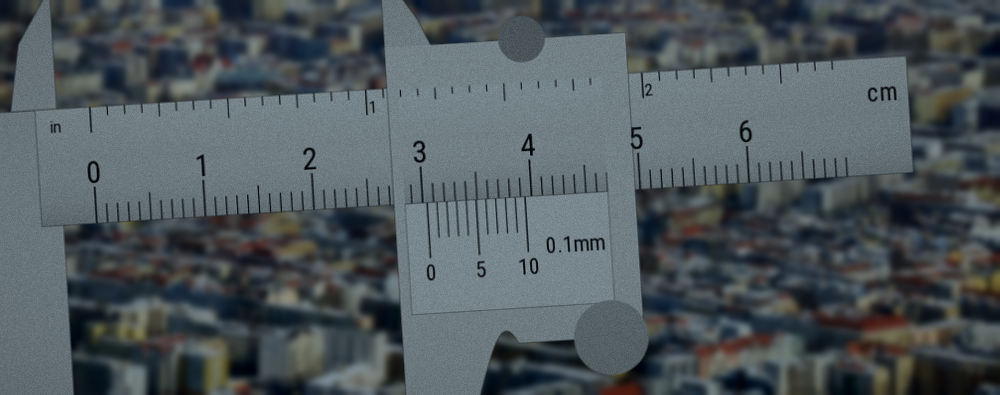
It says 30.4 mm
